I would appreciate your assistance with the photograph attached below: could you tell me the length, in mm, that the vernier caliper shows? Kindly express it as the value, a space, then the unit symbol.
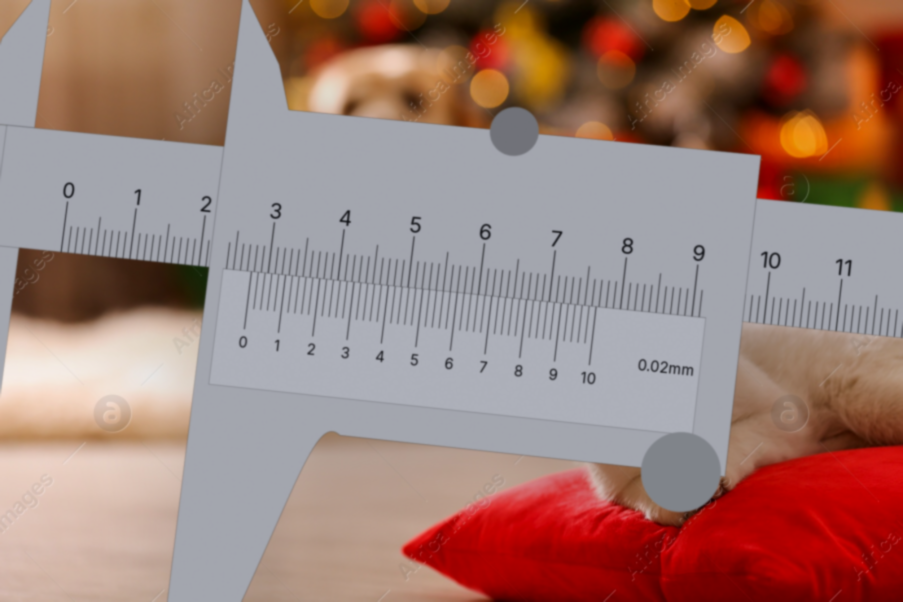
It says 27.6 mm
